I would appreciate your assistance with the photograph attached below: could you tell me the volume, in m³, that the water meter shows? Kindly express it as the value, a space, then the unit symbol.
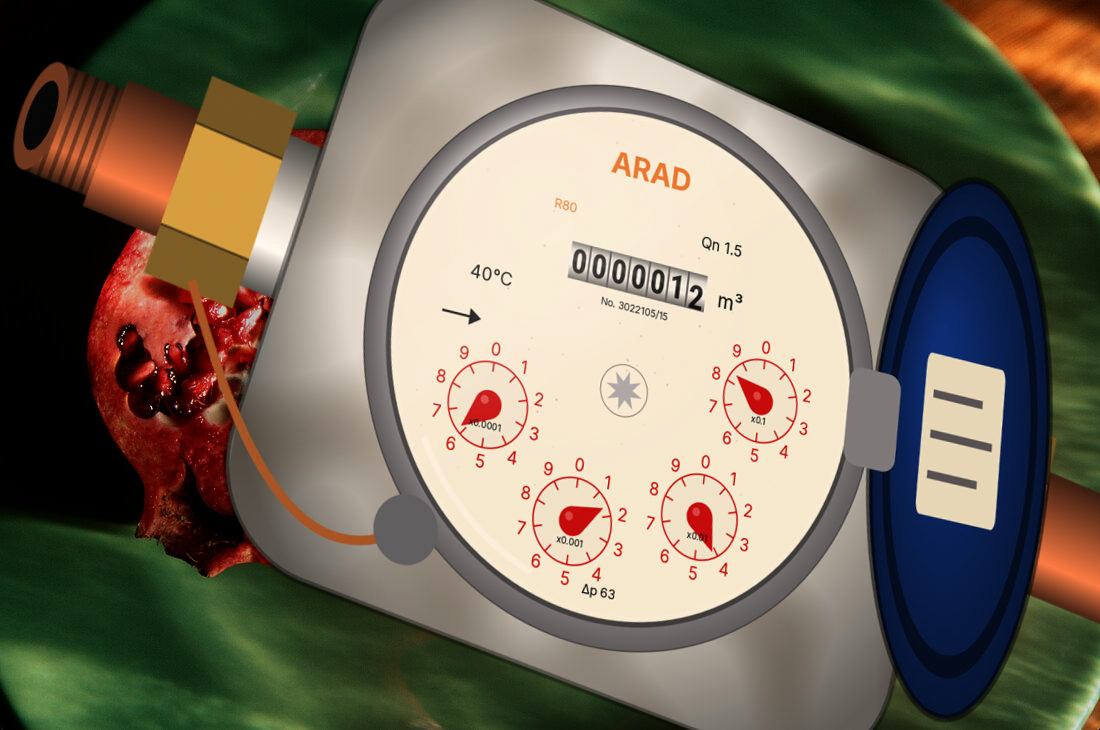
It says 11.8416 m³
